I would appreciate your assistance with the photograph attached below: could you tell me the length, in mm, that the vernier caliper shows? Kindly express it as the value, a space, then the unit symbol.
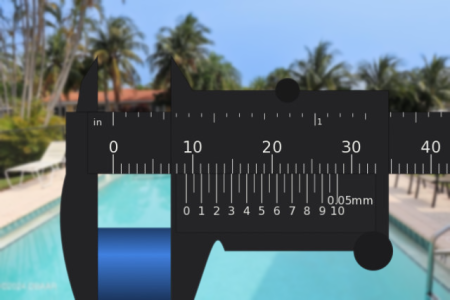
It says 9.2 mm
